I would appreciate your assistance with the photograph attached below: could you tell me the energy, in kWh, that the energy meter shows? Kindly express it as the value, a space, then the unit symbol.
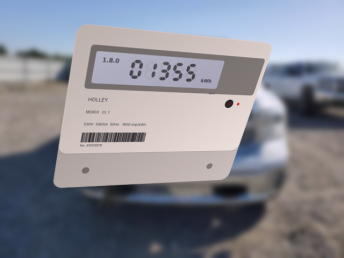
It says 1355 kWh
